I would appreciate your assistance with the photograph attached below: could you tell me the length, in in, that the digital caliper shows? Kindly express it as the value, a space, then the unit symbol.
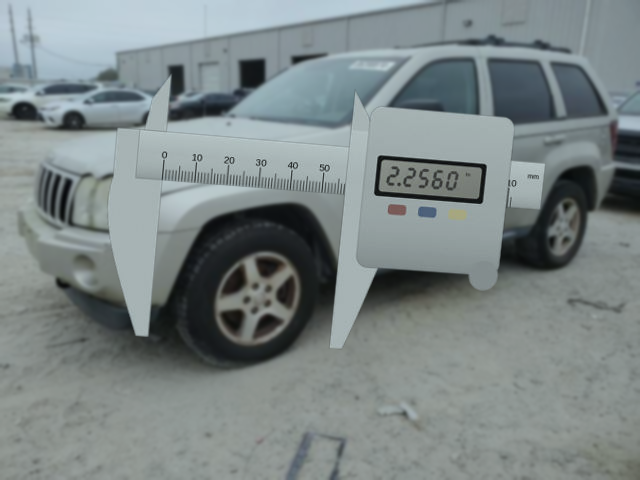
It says 2.2560 in
